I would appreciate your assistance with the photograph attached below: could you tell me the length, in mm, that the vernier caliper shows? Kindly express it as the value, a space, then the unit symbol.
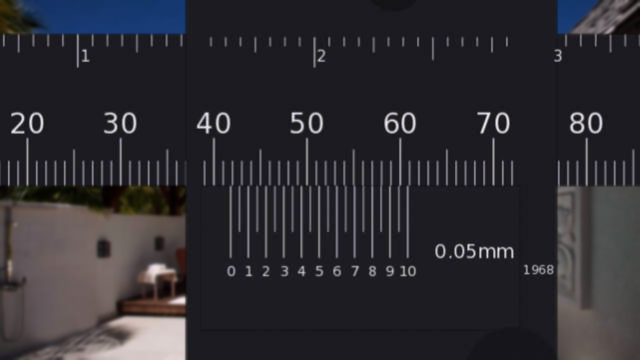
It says 41.8 mm
